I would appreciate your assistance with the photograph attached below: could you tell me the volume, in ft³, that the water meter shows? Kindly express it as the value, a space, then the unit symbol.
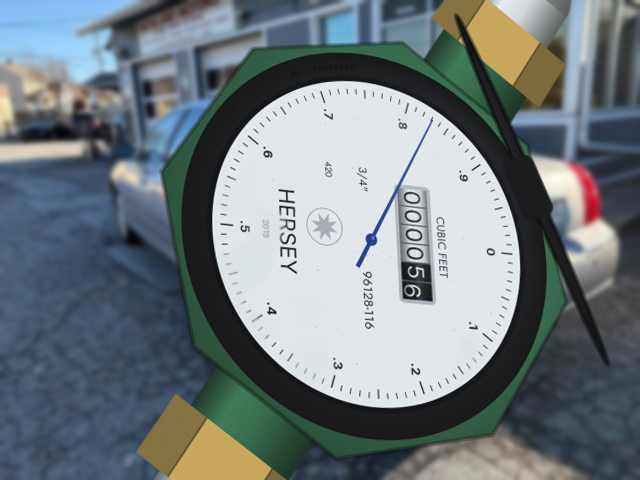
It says 55.83 ft³
